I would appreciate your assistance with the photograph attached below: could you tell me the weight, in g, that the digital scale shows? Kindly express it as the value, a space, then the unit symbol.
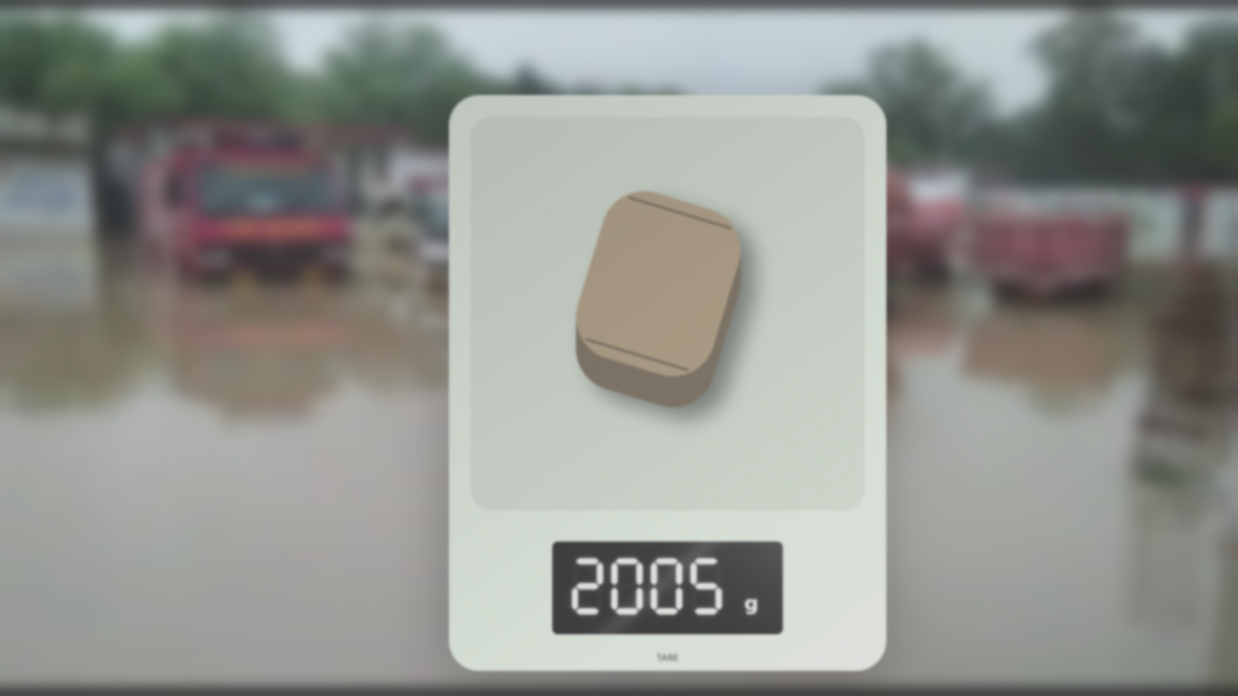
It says 2005 g
